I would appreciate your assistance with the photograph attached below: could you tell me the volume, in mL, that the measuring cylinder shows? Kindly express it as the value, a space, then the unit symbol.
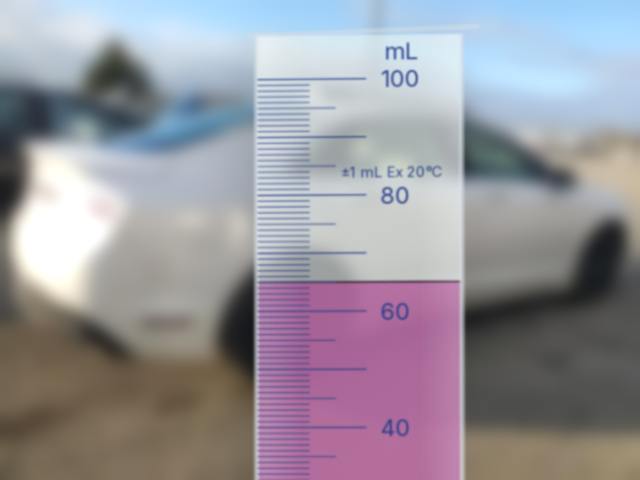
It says 65 mL
